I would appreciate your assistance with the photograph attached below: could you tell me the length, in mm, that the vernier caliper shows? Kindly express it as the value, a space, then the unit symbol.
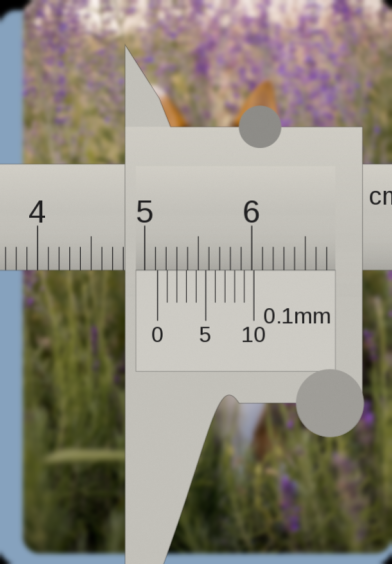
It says 51.2 mm
